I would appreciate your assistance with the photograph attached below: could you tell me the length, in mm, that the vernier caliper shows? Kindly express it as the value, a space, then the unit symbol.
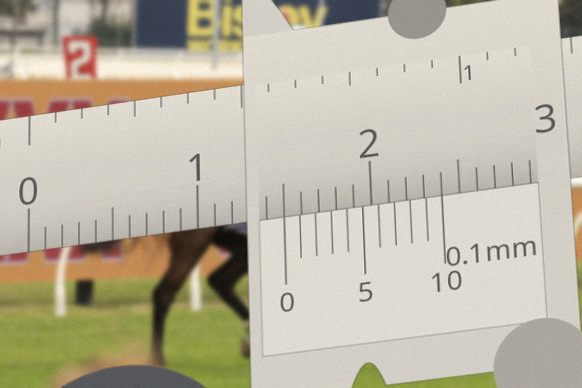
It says 15.0 mm
